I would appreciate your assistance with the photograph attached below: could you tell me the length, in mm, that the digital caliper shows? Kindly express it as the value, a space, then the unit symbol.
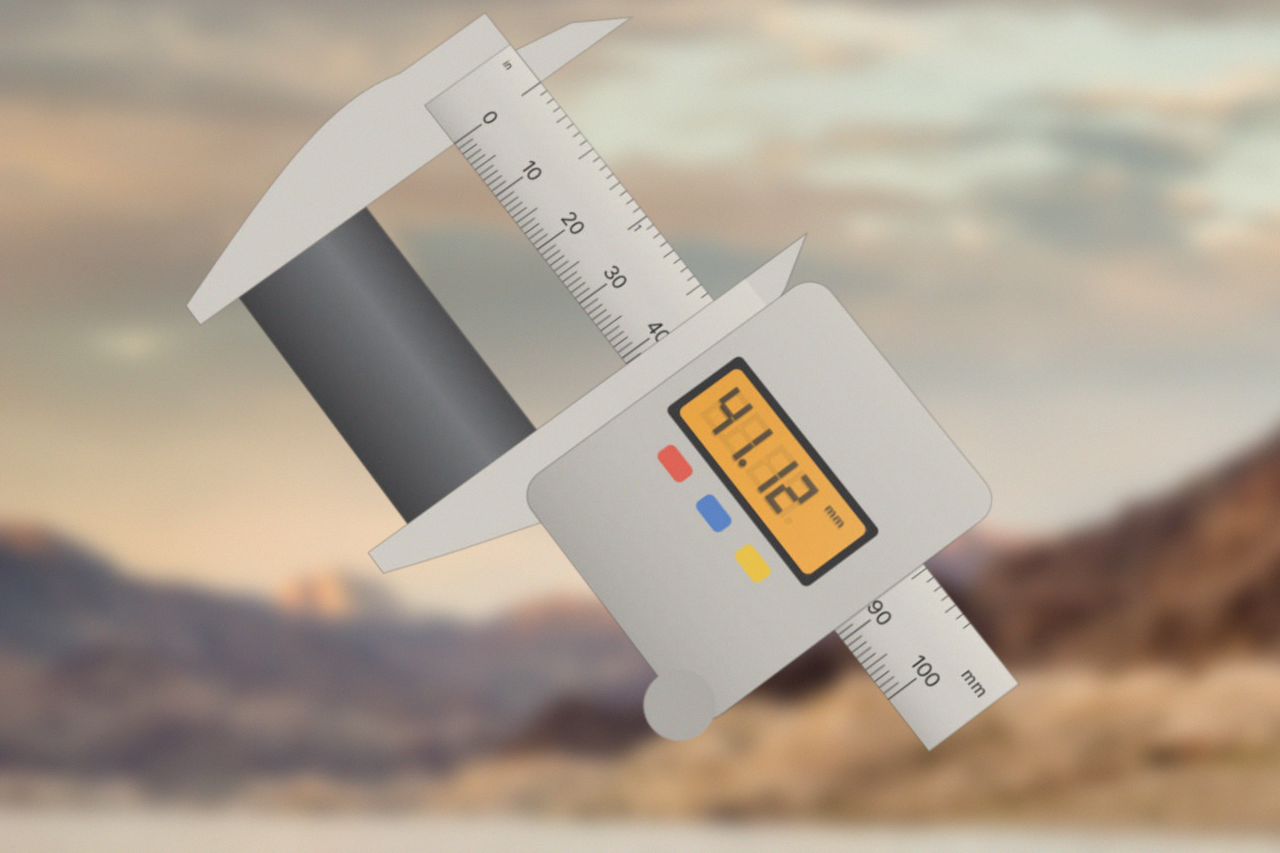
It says 41.12 mm
